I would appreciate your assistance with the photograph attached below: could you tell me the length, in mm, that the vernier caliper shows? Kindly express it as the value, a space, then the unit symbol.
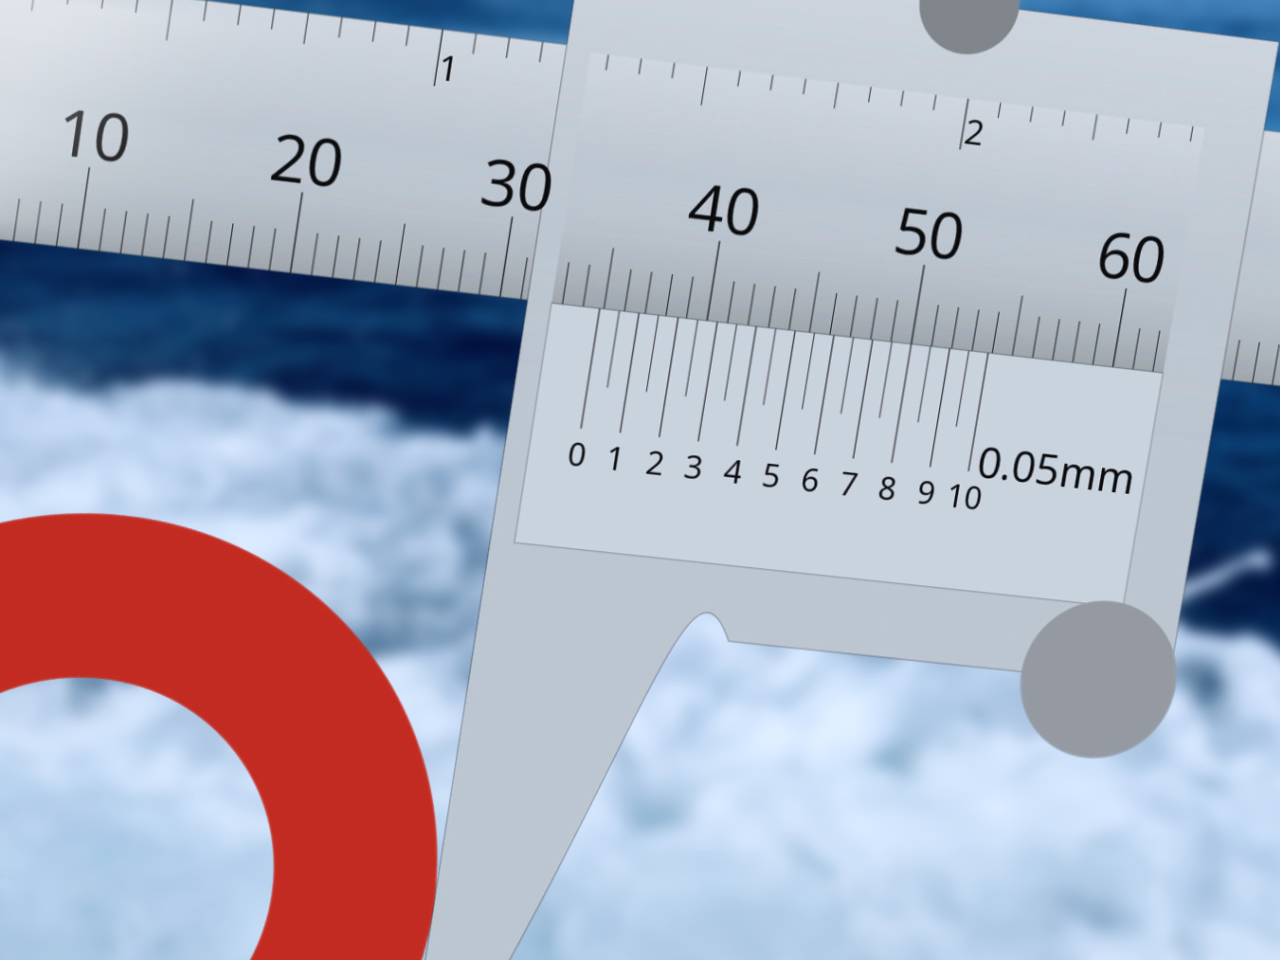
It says 34.8 mm
